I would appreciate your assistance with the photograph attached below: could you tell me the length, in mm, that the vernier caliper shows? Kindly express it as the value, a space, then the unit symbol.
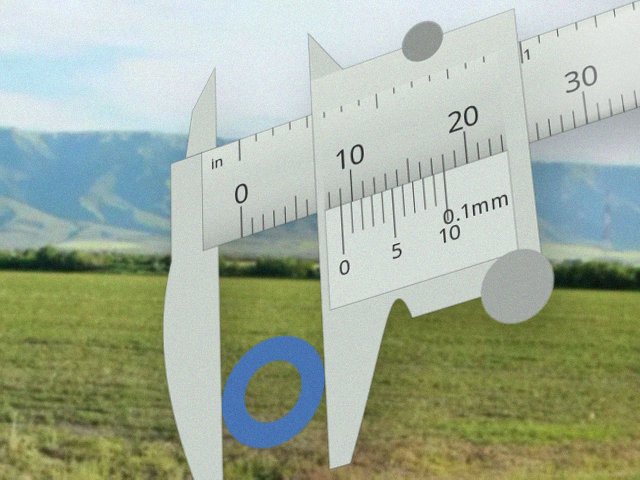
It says 9.0 mm
